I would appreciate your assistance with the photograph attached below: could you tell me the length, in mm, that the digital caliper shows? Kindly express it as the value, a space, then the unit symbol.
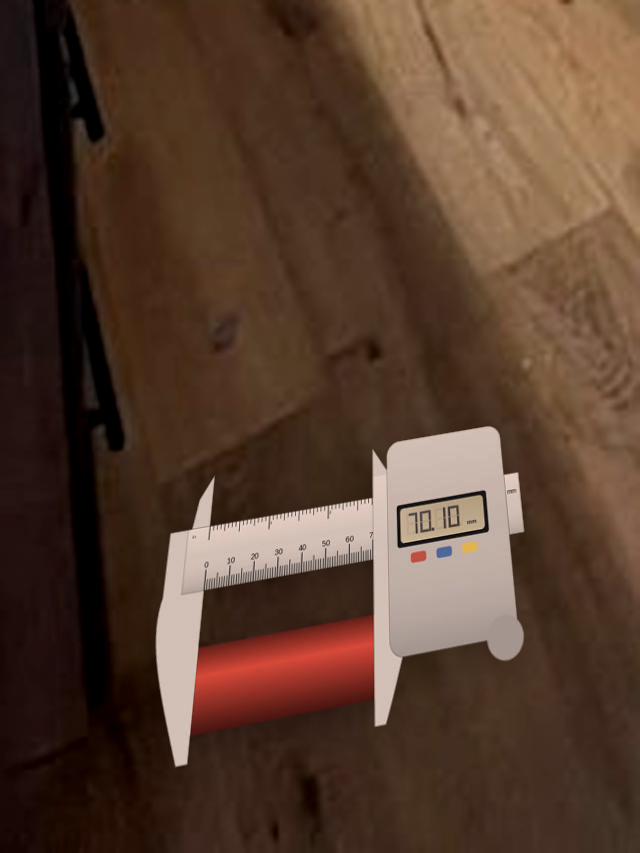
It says 70.10 mm
